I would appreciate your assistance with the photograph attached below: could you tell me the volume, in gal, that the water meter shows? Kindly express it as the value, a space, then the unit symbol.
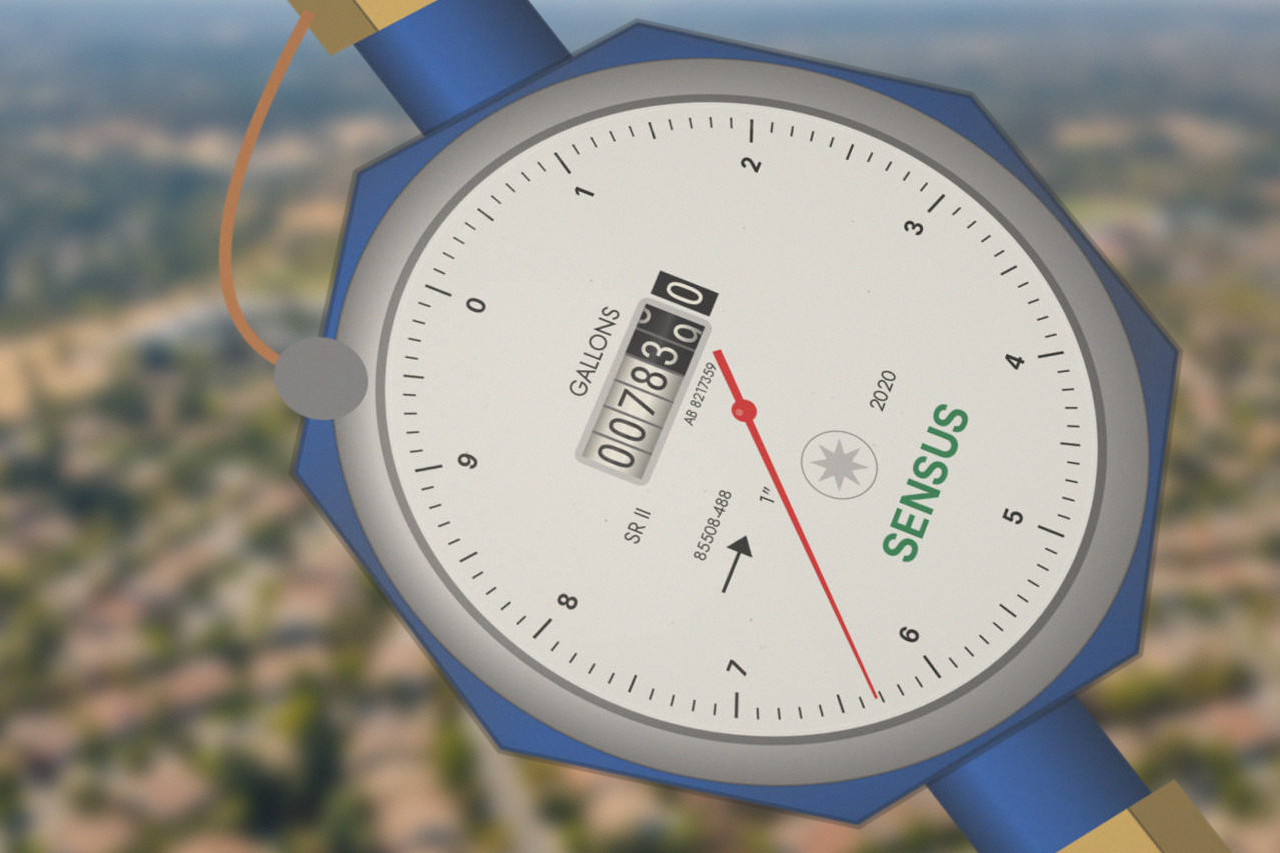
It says 78386.3 gal
